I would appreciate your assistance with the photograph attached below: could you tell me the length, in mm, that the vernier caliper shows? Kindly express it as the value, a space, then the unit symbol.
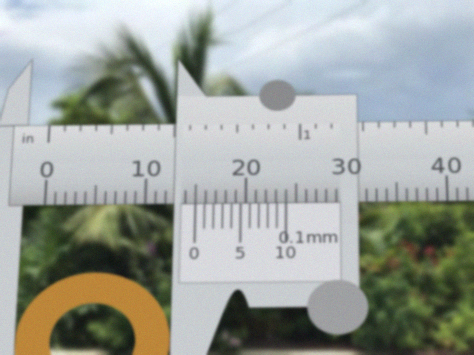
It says 15.0 mm
